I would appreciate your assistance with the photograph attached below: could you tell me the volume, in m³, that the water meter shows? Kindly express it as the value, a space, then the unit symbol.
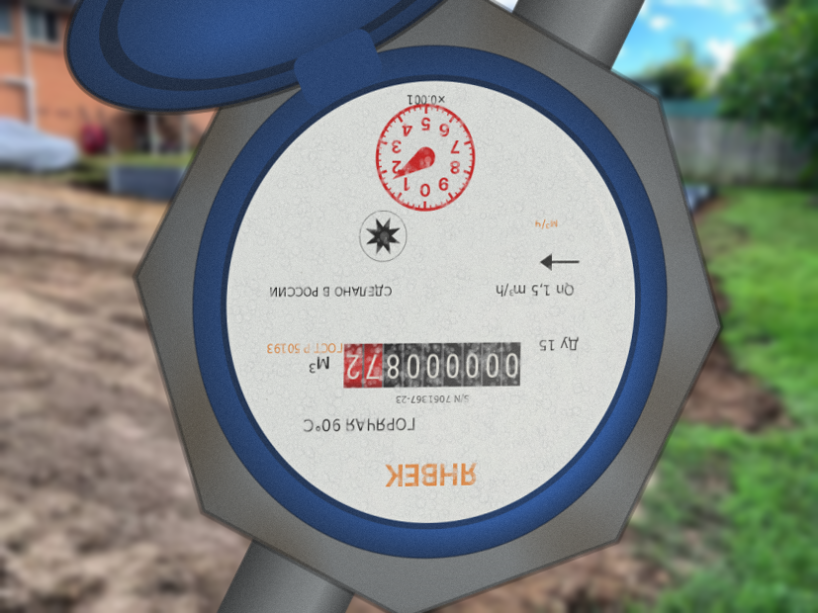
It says 8.721 m³
